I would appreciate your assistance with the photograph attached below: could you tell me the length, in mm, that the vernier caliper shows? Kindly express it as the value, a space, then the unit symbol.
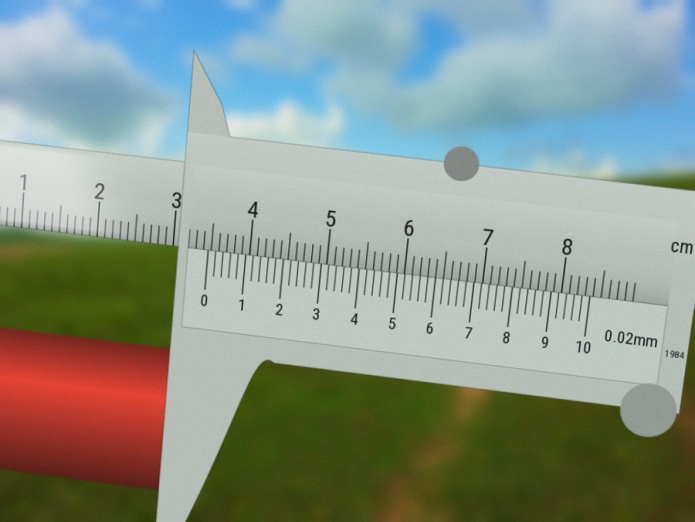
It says 34.6 mm
